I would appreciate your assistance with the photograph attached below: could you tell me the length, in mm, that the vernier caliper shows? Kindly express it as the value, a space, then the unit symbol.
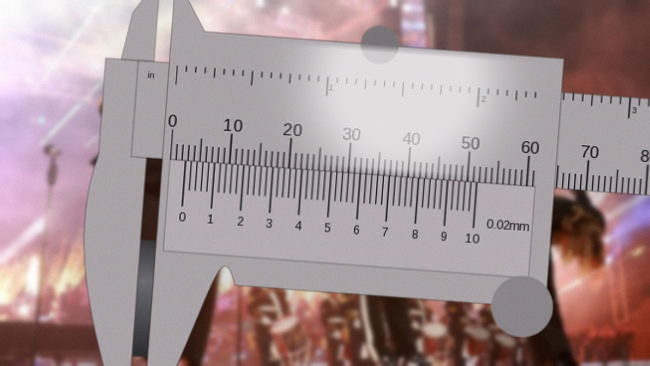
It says 2.6 mm
